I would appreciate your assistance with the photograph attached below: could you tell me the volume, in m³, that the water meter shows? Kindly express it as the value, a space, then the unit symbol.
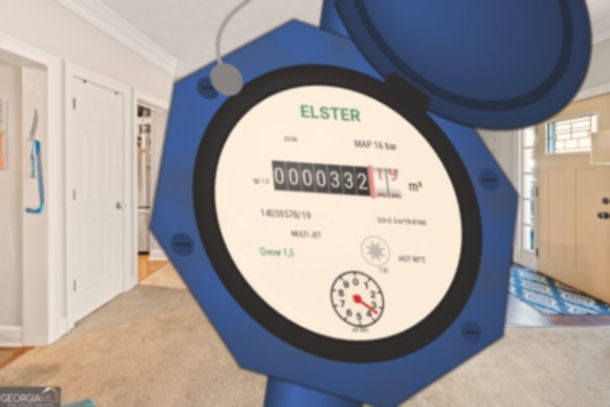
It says 332.193 m³
